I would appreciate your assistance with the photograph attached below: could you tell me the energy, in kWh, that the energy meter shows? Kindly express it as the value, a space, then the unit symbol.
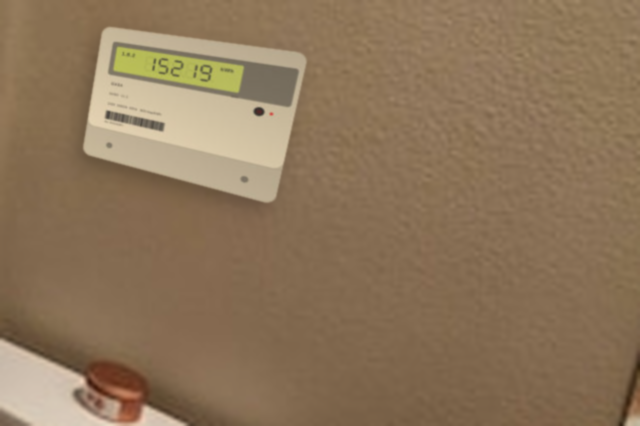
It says 15219 kWh
